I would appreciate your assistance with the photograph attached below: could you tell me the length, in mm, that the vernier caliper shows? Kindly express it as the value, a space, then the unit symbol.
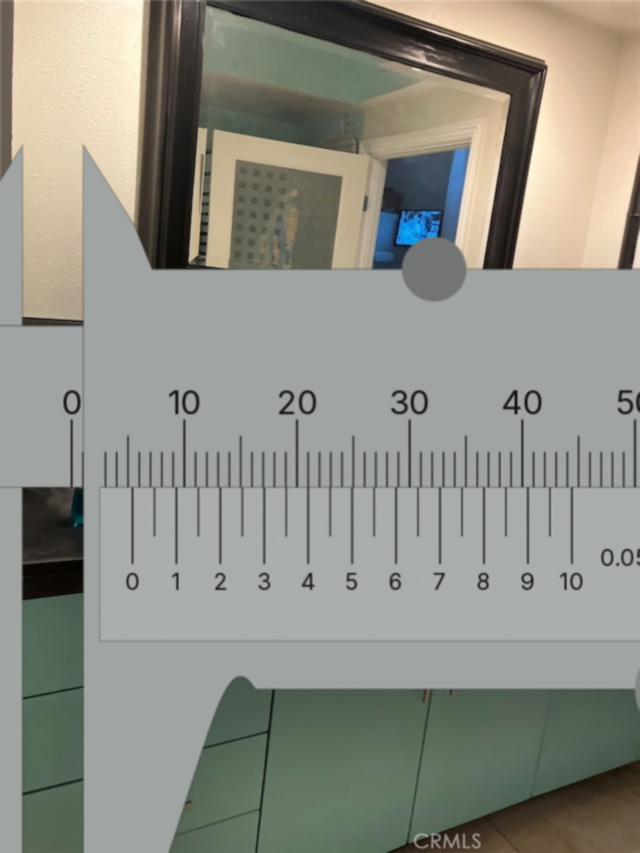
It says 5.4 mm
